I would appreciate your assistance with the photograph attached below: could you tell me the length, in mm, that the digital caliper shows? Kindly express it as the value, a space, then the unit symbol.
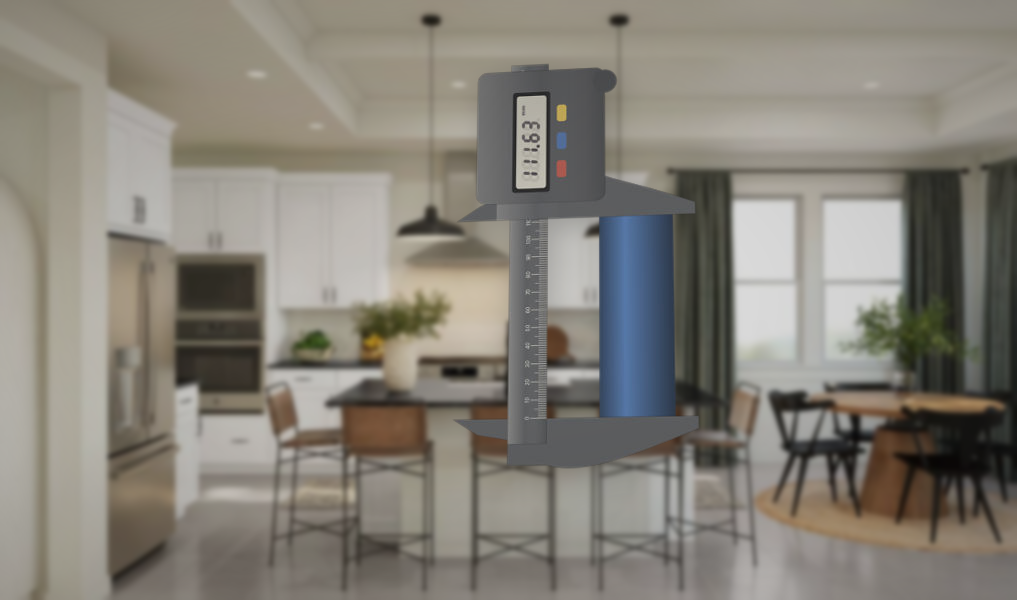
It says 111.63 mm
